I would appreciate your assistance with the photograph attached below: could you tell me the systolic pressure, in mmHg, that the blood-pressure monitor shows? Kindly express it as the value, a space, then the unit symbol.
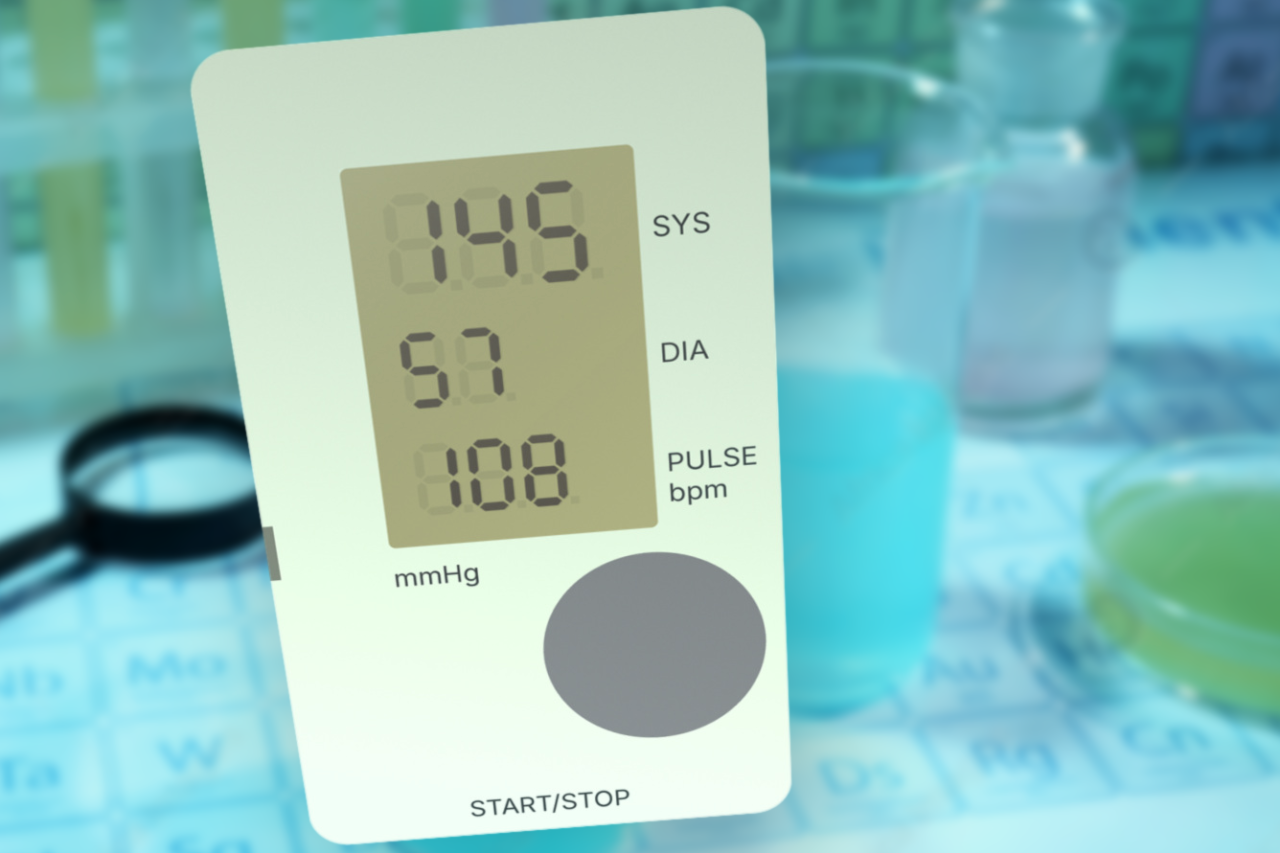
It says 145 mmHg
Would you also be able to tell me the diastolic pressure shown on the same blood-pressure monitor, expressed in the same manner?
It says 57 mmHg
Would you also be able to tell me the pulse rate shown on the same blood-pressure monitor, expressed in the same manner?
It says 108 bpm
